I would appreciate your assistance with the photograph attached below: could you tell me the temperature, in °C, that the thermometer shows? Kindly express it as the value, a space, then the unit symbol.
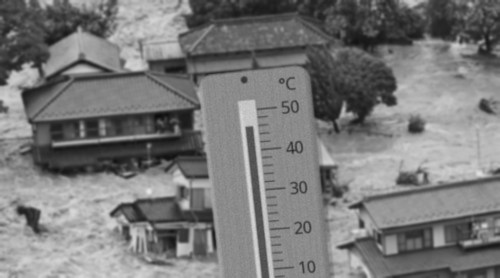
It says 46 °C
